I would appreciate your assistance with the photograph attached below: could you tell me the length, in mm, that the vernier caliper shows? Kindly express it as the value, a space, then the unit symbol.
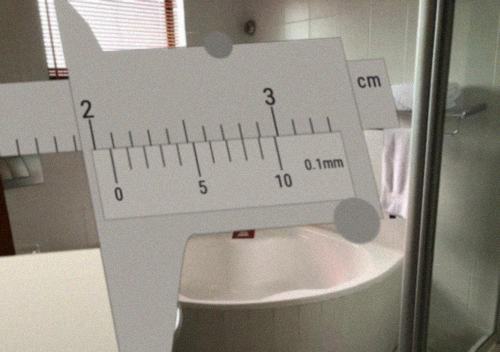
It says 20.8 mm
